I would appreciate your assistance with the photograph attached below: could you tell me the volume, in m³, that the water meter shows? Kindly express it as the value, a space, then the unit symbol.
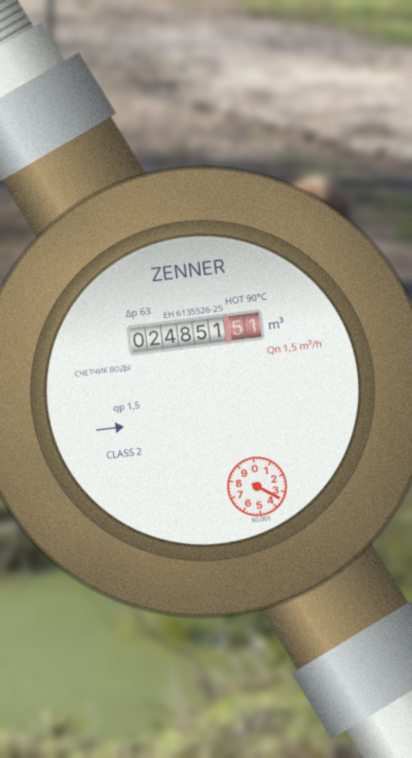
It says 24851.513 m³
